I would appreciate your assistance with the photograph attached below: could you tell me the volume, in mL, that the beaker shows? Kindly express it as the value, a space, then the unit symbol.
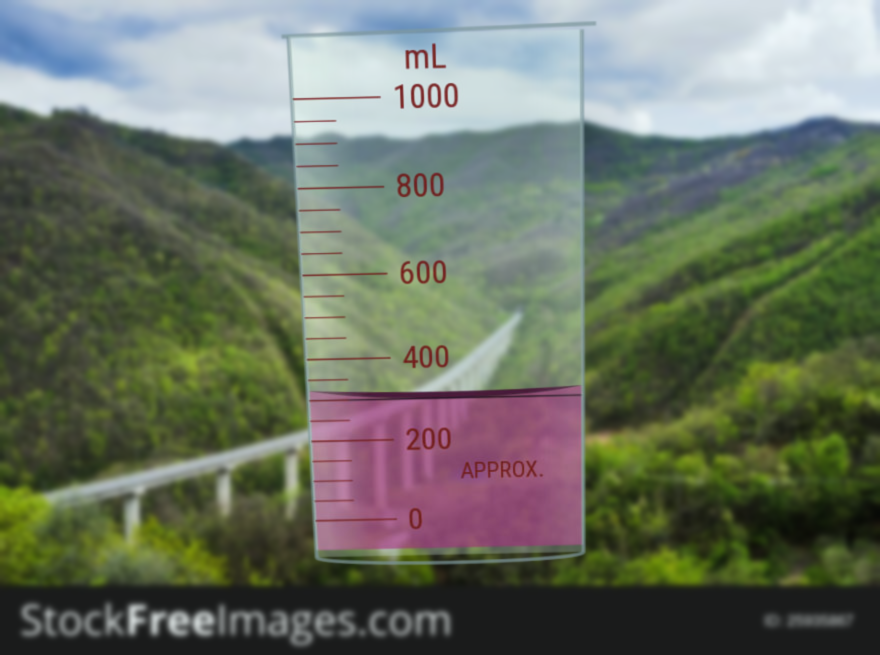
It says 300 mL
